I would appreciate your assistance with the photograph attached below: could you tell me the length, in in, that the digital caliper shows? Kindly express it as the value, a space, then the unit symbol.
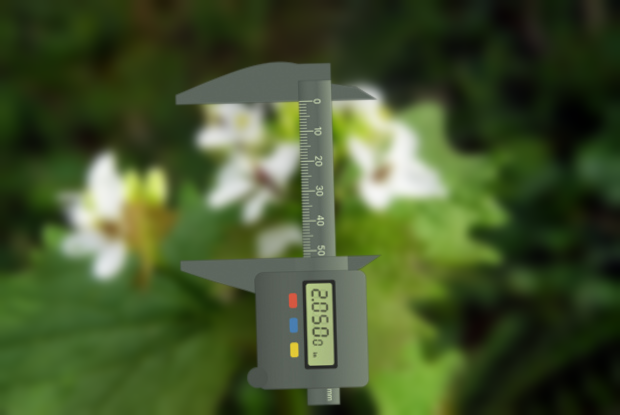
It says 2.0500 in
